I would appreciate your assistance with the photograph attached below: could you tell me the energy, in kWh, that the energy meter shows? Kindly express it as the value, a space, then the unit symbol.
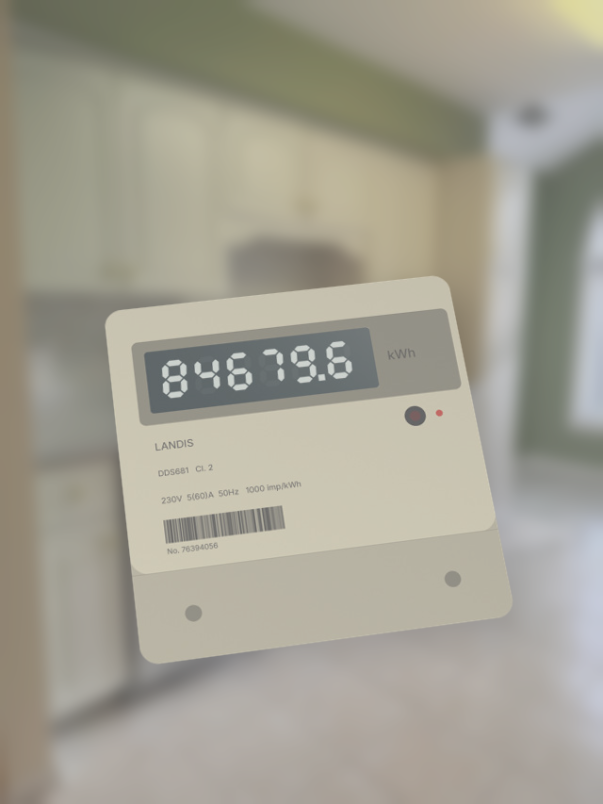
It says 84679.6 kWh
